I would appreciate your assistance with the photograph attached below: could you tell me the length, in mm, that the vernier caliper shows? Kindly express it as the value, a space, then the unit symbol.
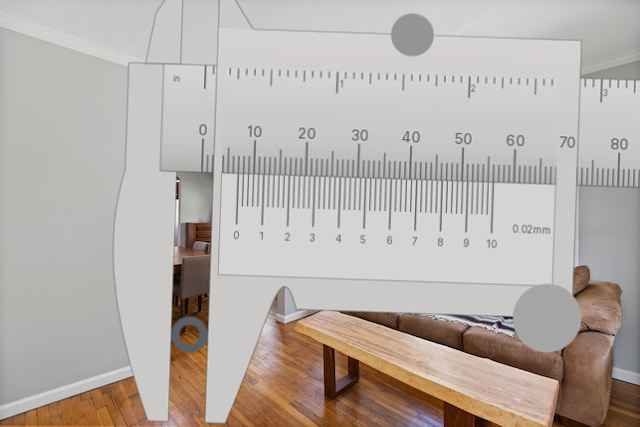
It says 7.0 mm
